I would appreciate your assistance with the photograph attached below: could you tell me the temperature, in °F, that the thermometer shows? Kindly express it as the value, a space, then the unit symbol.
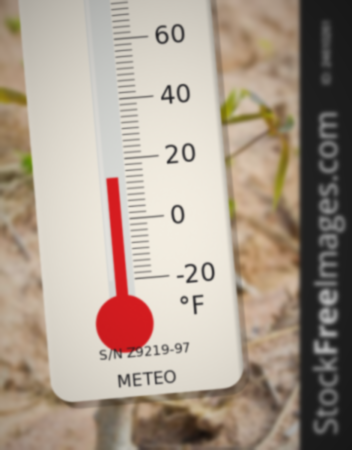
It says 14 °F
